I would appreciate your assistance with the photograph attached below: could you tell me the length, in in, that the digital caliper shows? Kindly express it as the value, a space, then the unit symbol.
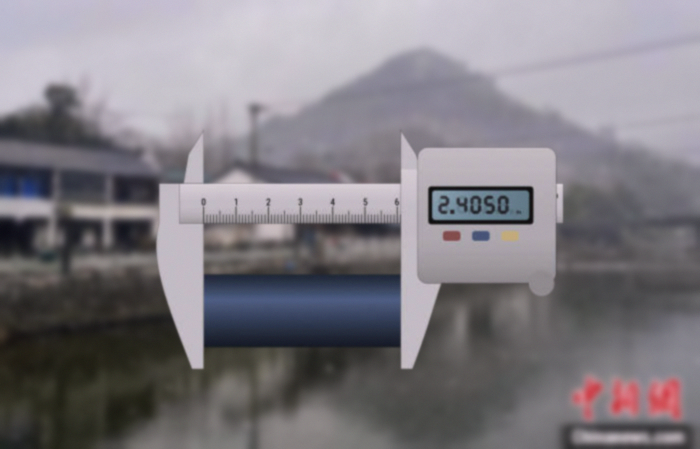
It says 2.4050 in
